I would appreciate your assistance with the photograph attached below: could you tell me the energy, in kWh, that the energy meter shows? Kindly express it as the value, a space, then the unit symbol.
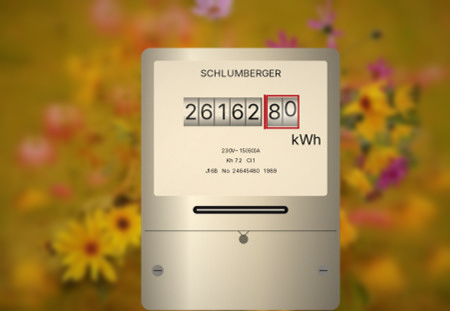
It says 26162.80 kWh
